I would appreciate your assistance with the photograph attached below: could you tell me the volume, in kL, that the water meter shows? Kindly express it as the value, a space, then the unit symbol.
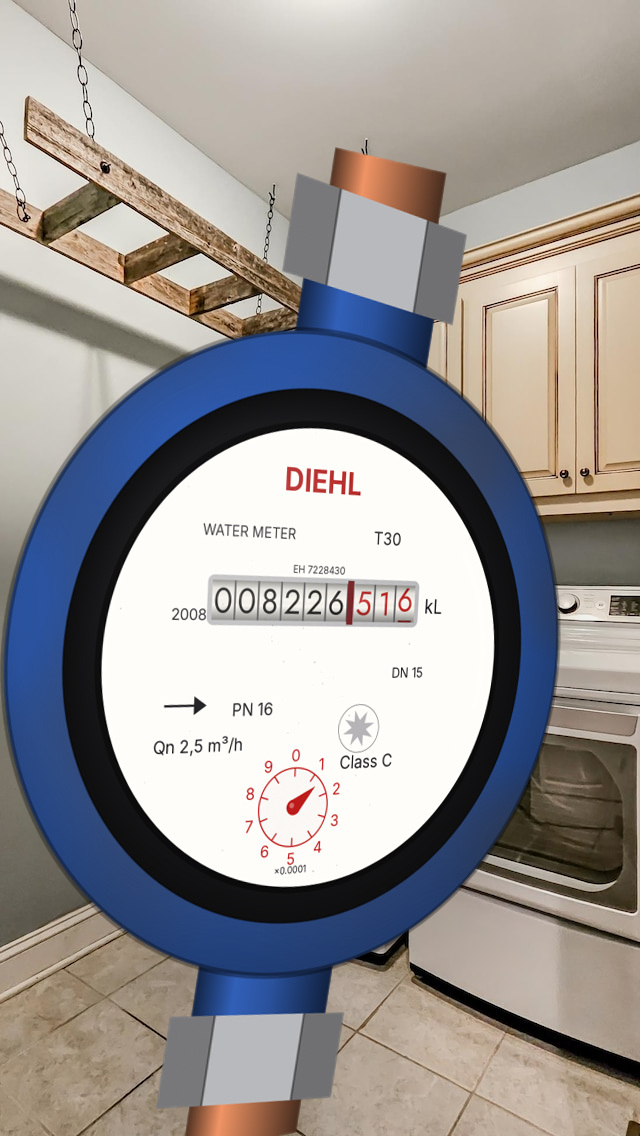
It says 8226.5161 kL
